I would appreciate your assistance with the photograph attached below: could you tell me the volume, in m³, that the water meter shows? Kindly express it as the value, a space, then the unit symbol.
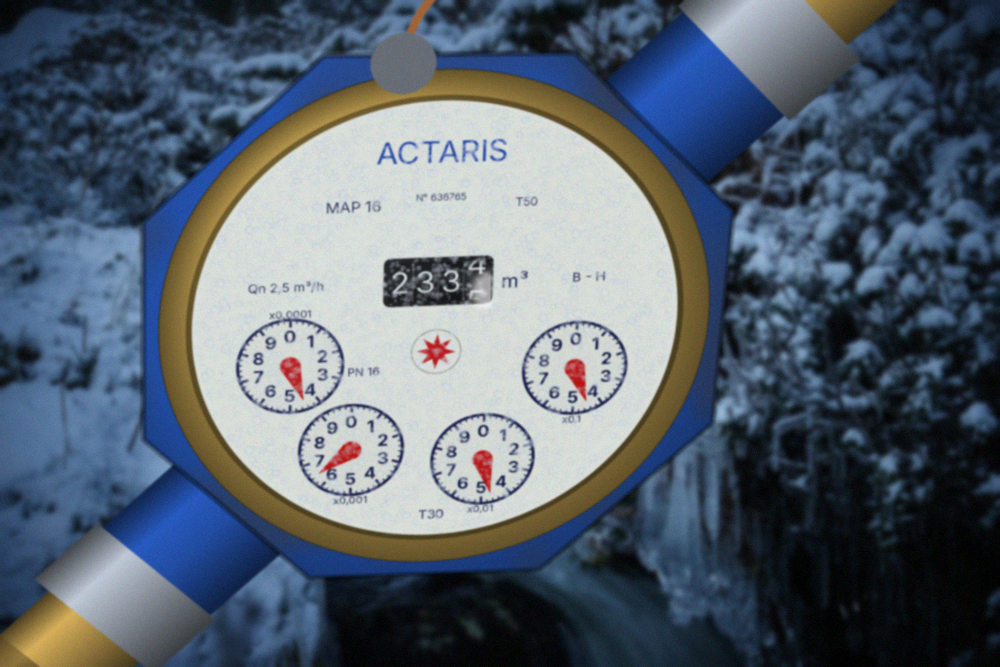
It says 2334.4464 m³
